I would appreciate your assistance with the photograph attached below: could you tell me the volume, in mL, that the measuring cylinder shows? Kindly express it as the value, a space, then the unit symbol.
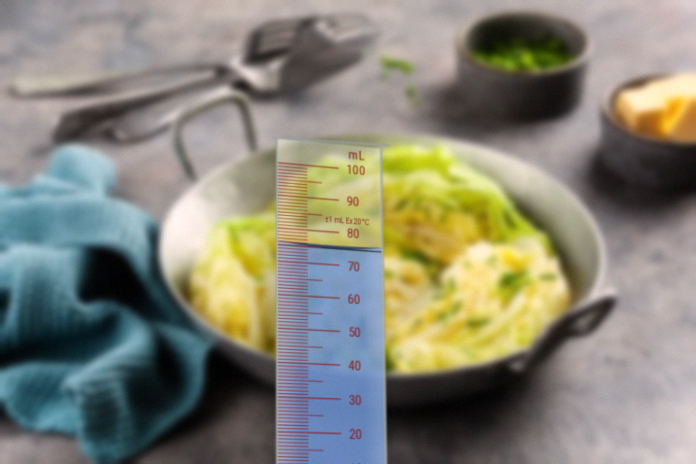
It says 75 mL
